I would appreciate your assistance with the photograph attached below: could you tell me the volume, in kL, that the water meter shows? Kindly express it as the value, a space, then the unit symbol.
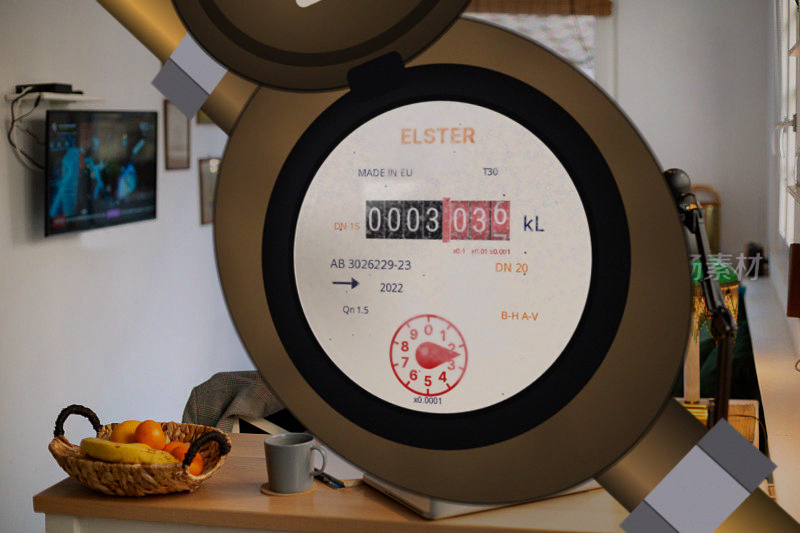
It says 3.0362 kL
